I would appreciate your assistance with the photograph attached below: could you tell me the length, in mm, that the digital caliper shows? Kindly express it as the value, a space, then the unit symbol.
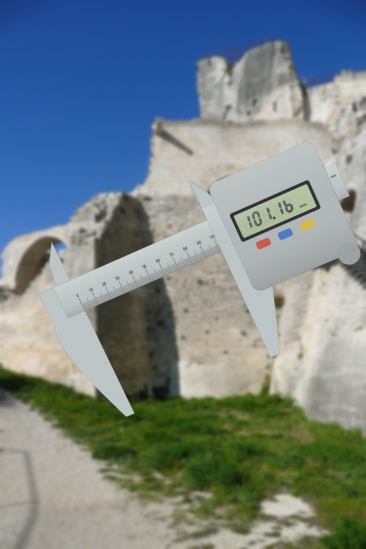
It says 101.16 mm
